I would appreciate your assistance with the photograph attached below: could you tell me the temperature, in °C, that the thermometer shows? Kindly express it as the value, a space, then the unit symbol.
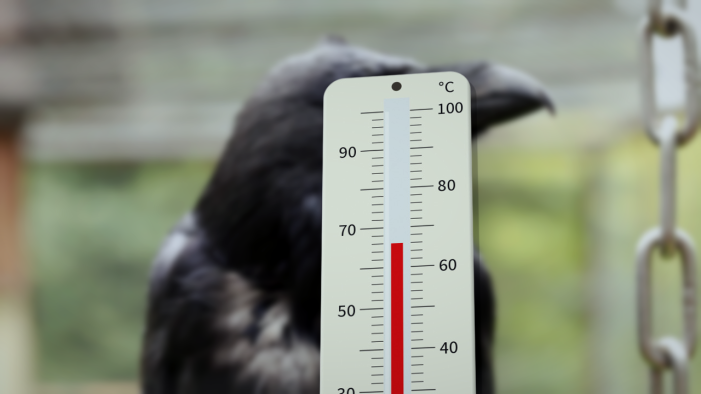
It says 66 °C
